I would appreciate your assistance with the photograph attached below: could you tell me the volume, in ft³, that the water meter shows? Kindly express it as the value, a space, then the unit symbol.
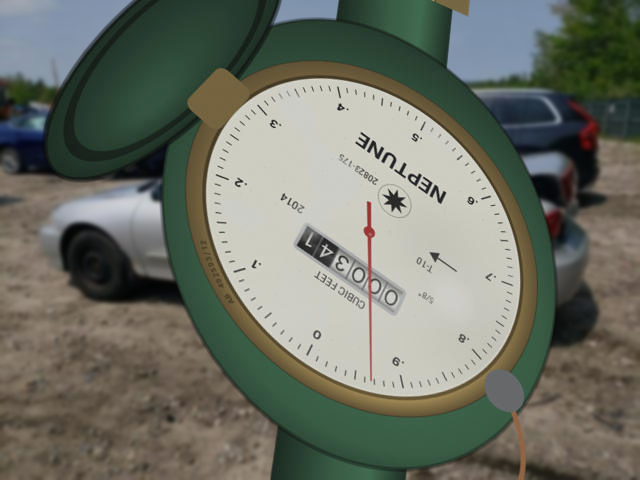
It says 340.93 ft³
